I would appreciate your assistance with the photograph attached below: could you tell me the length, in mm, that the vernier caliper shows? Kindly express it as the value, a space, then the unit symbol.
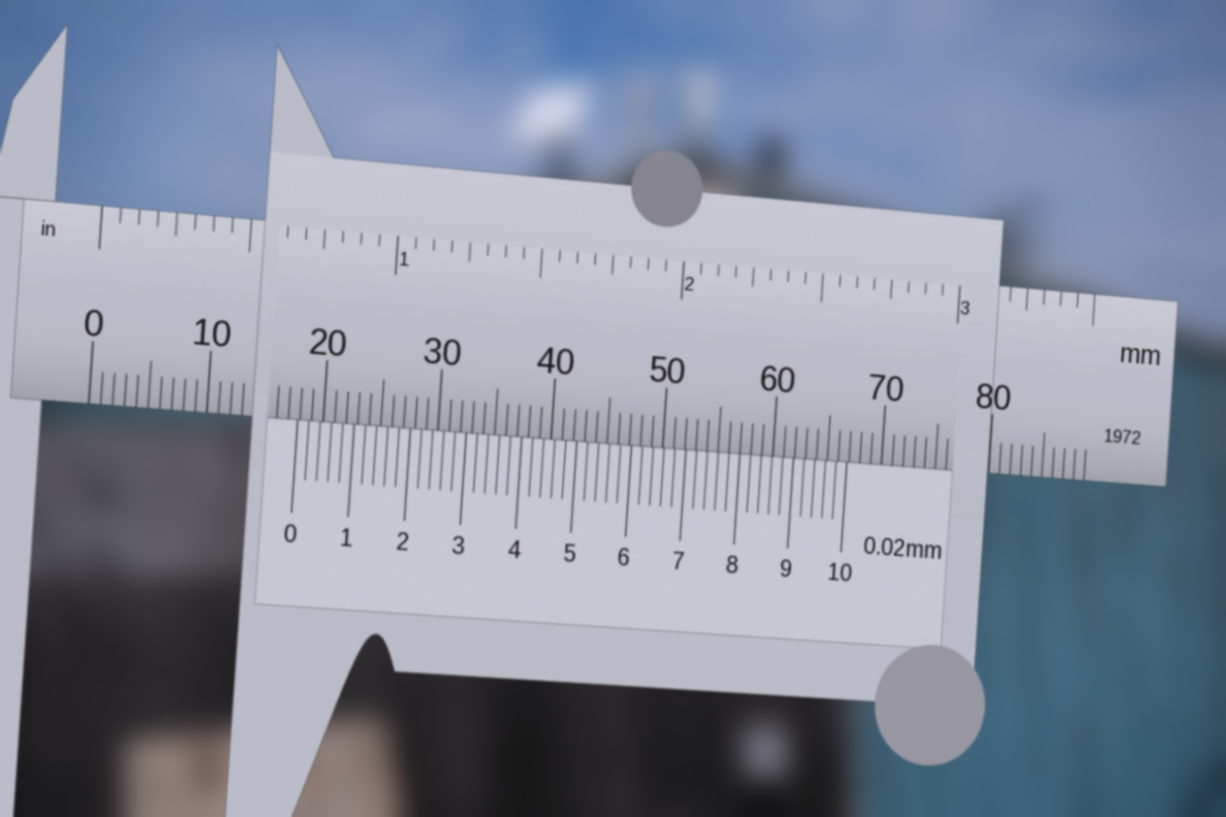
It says 17.8 mm
